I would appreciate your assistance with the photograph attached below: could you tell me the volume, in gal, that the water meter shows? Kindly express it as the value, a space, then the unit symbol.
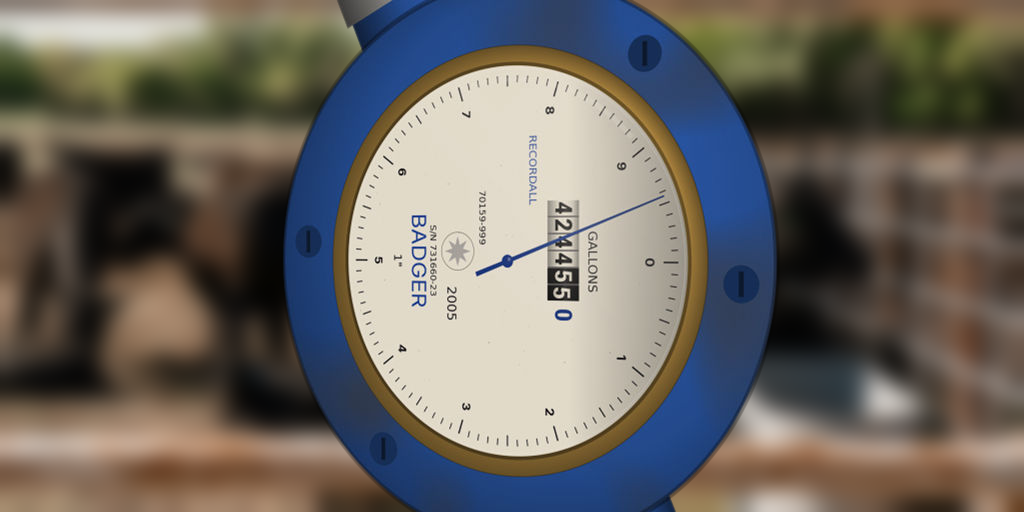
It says 4244549.4 gal
